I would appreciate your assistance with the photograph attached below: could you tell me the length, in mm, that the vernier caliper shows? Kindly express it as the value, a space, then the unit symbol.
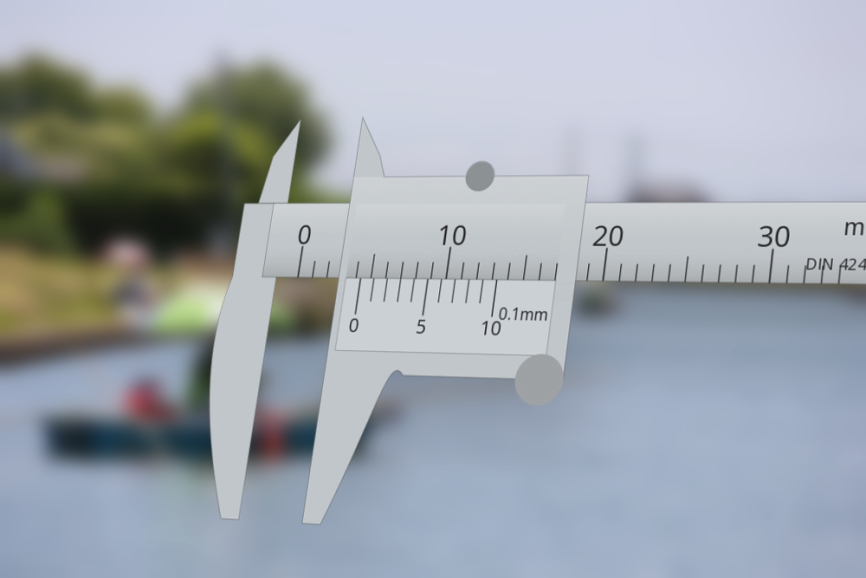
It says 4.3 mm
